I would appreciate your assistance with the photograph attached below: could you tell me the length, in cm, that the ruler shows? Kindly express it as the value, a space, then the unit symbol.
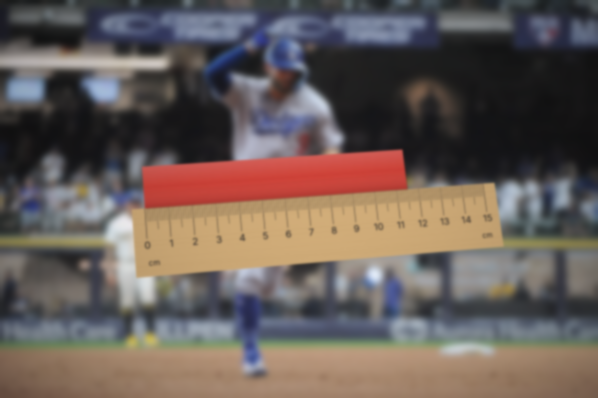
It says 11.5 cm
